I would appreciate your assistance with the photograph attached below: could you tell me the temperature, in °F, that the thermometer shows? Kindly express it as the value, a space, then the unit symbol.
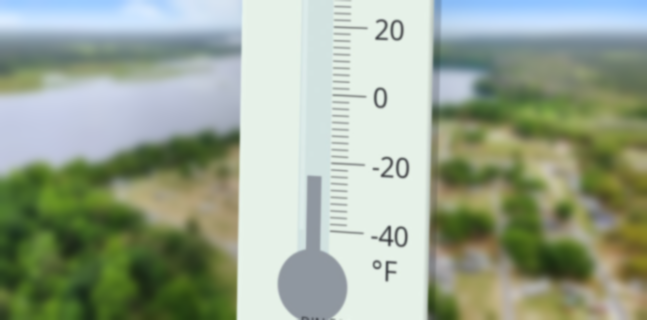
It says -24 °F
